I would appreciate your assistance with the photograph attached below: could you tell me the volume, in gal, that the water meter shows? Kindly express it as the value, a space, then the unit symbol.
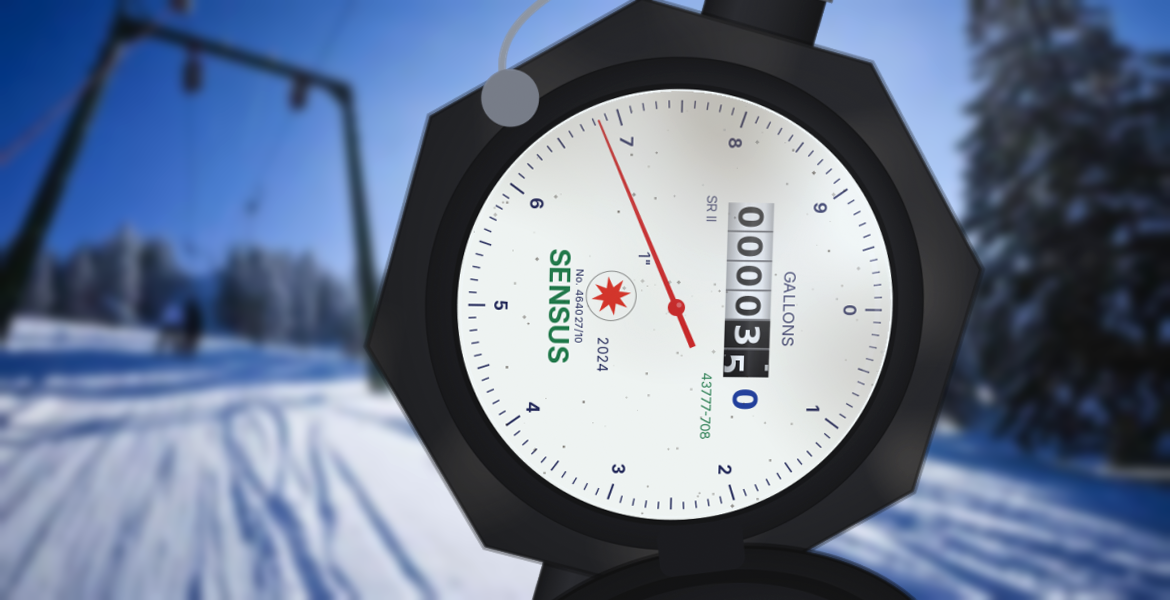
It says 346.8 gal
